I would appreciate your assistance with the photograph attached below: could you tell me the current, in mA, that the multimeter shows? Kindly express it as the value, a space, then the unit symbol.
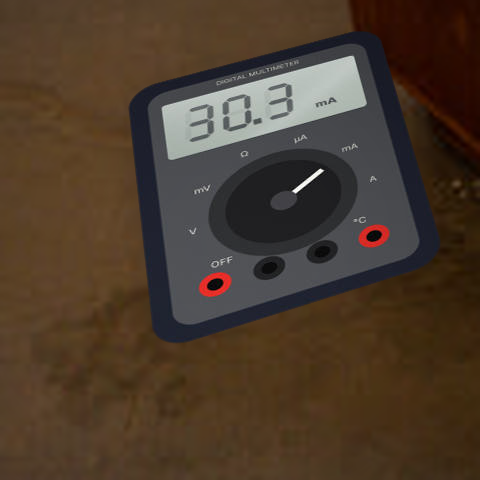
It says 30.3 mA
